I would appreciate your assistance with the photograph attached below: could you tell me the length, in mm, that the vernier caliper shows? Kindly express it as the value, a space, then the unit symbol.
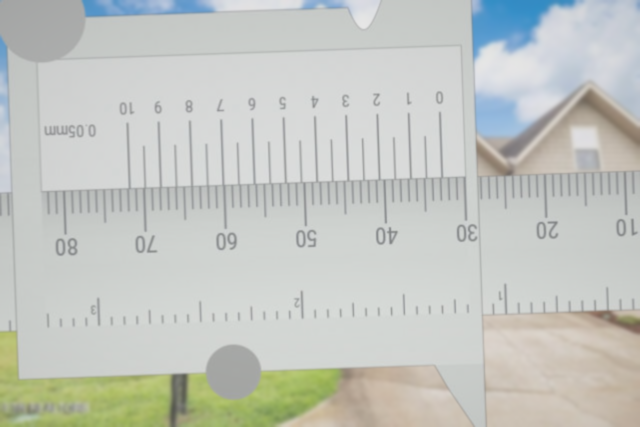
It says 32.8 mm
